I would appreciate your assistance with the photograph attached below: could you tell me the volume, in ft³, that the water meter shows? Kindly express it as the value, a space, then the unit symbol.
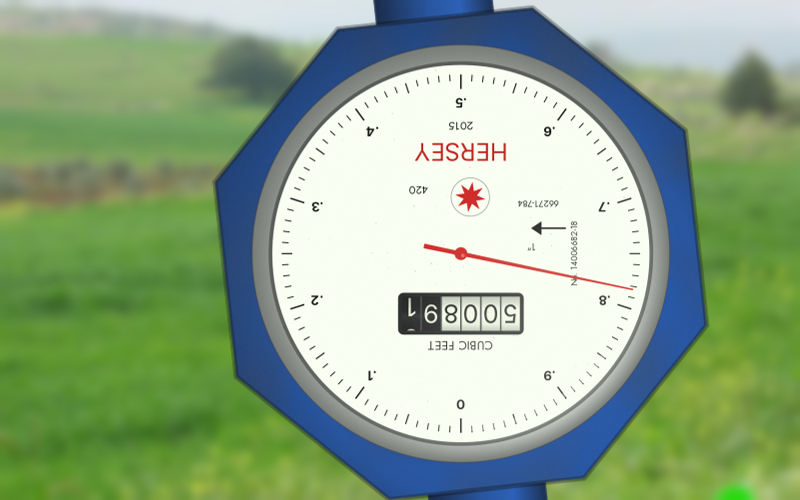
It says 500890.78 ft³
